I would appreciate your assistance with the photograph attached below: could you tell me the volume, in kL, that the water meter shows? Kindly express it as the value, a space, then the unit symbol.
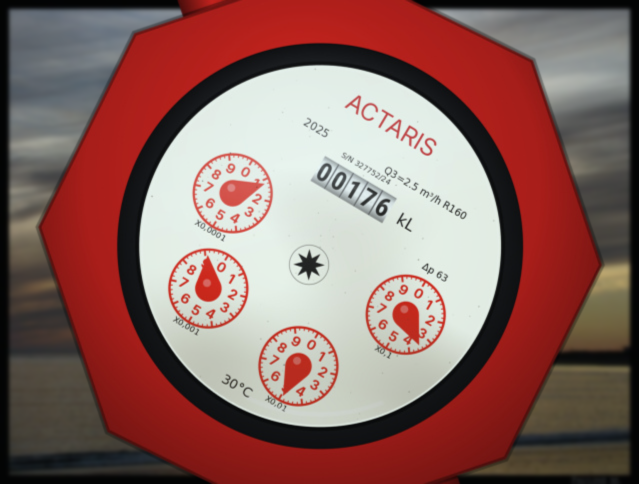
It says 176.3491 kL
